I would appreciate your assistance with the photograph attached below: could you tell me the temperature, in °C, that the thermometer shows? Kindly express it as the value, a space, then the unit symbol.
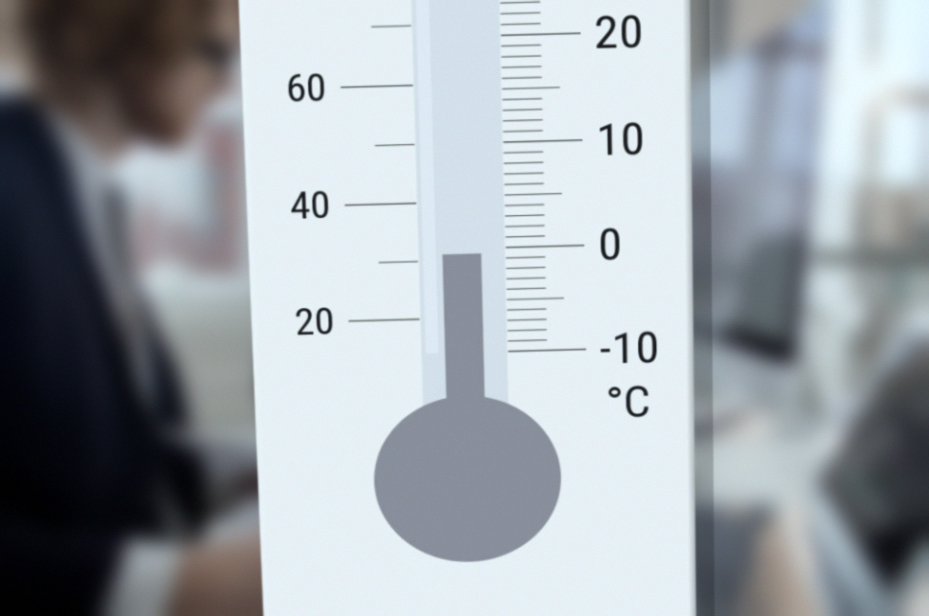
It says -0.5 °C
